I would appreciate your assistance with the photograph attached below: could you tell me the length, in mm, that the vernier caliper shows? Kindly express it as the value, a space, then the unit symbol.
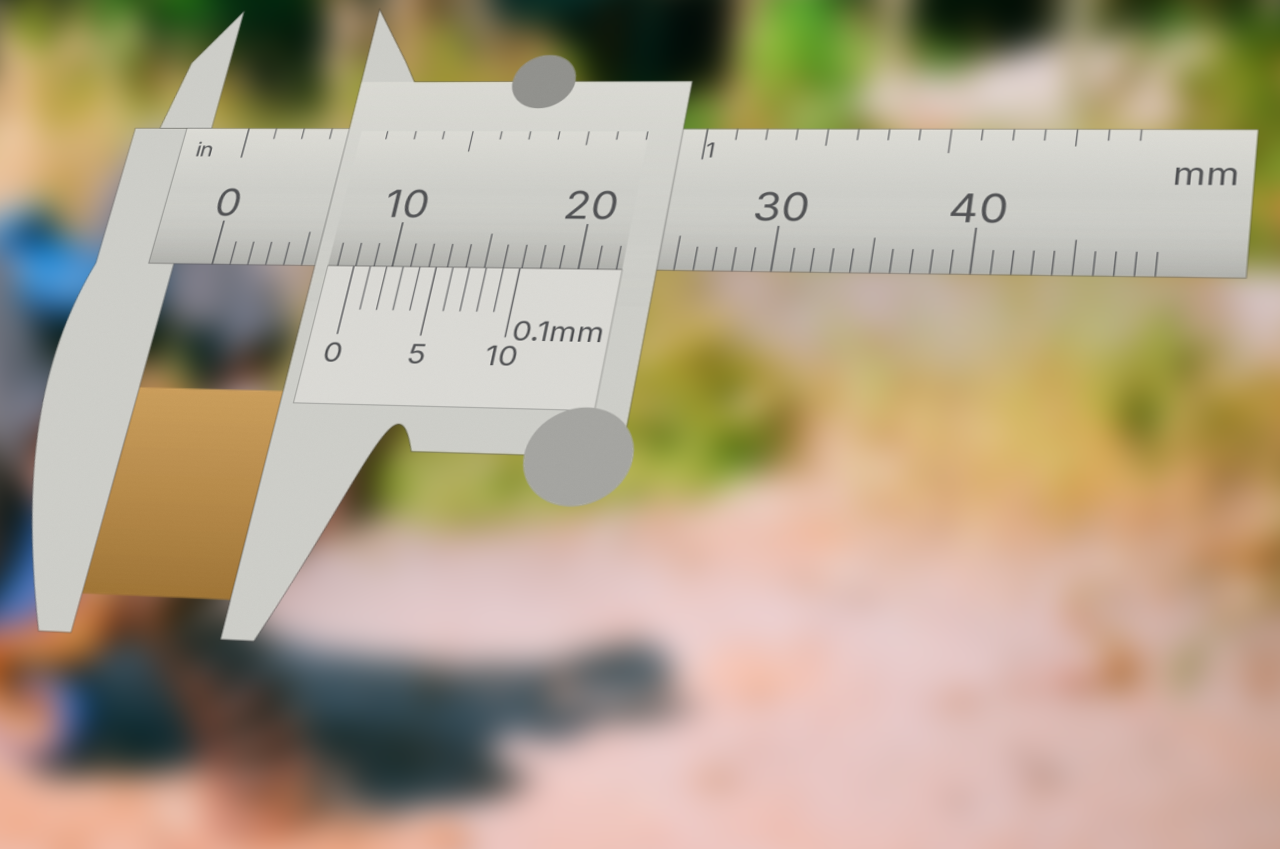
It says 7.9 mm
